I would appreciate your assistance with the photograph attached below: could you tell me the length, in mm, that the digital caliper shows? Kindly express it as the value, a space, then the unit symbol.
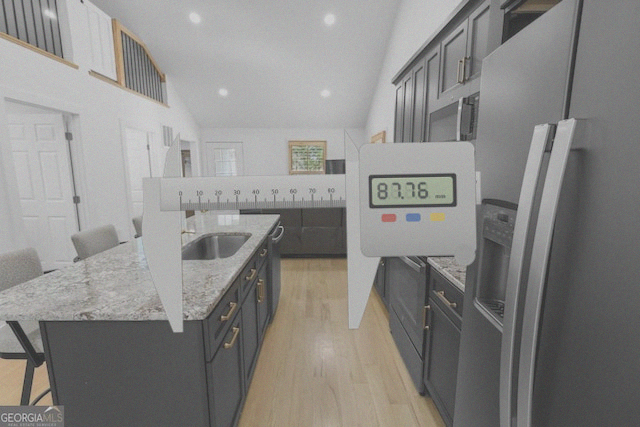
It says 87.76 mm
